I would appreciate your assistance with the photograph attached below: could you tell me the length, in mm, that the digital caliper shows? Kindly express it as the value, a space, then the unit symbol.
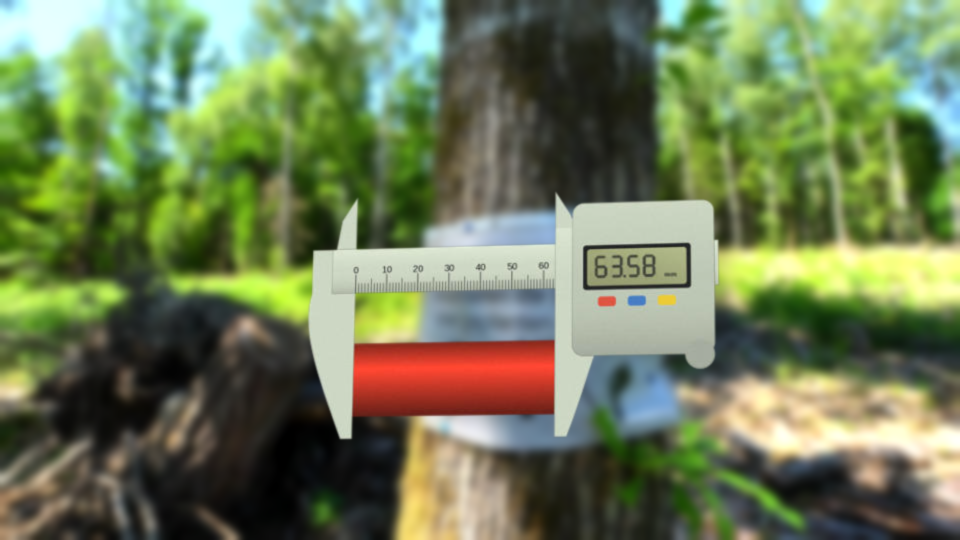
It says 63.58 mm
